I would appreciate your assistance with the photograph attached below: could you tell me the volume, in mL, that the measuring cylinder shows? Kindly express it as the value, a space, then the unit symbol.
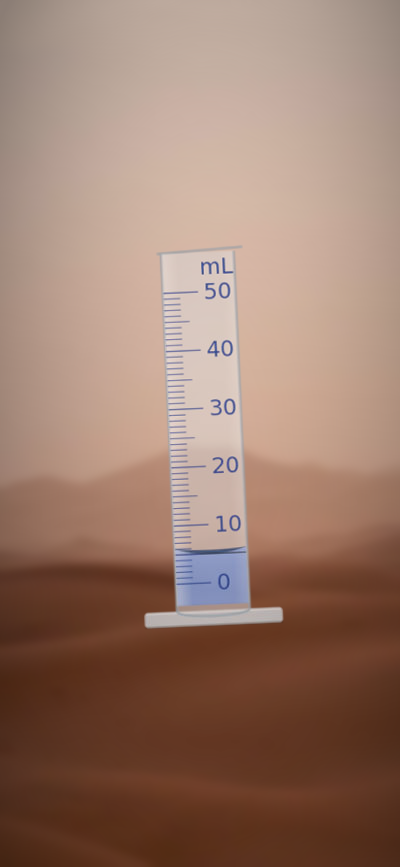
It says 5 mL
